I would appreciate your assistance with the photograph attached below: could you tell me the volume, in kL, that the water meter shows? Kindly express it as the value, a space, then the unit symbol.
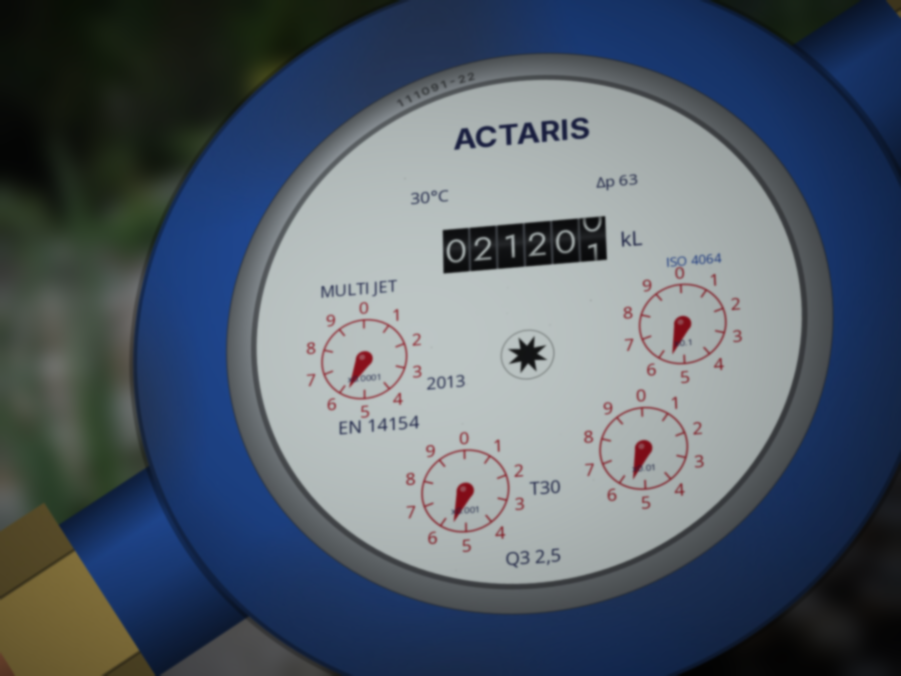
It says 21200.5555 kL
